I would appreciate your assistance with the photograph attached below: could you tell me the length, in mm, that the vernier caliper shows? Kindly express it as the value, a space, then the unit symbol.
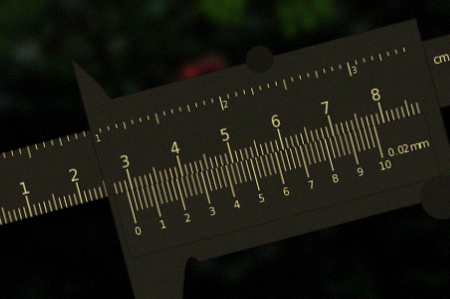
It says 29.0 mm
